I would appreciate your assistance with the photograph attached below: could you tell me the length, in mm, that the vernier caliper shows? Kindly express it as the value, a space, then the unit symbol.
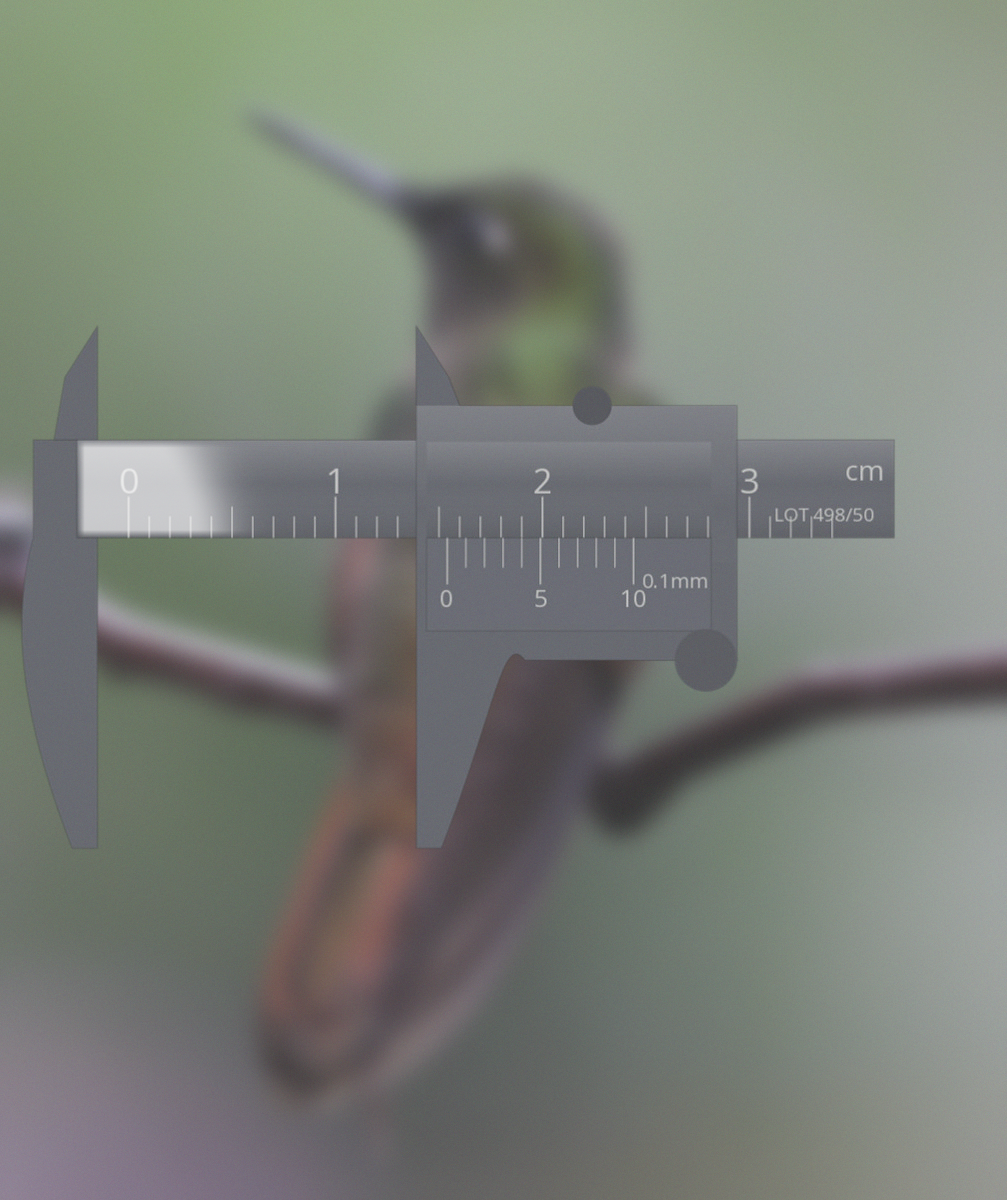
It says 15.4 mm
